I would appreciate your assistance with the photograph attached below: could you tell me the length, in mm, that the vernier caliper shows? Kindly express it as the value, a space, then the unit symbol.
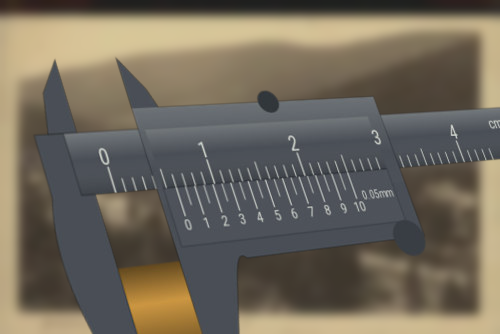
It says 6.0 mm
